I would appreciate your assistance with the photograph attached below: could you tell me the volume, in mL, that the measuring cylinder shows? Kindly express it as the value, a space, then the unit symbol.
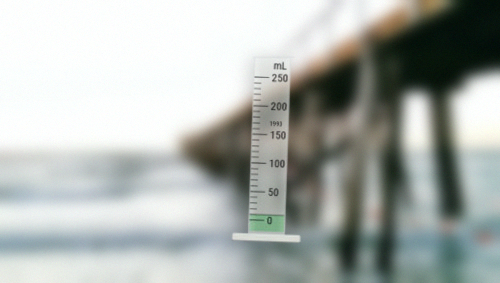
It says 10 mL
